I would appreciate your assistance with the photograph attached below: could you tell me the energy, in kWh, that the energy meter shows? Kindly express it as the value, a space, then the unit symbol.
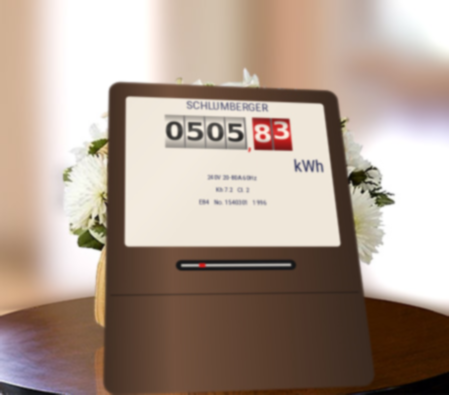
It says 505.83 kWh
